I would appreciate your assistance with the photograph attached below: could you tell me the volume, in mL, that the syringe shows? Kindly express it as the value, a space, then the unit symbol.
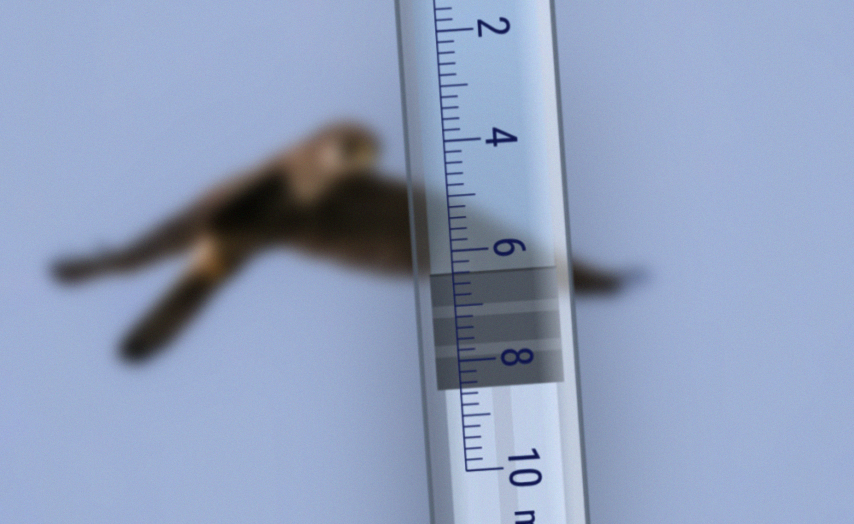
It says 6.4 mL
